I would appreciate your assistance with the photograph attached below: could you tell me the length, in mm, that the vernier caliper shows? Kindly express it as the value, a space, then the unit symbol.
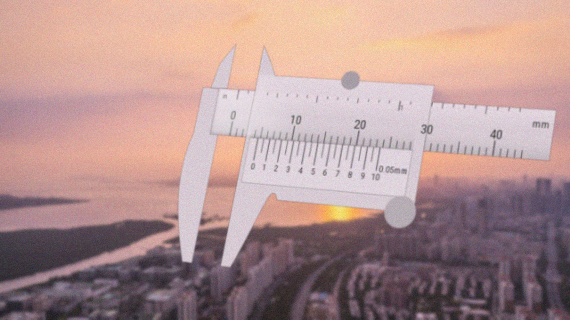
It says 4.6 mm
